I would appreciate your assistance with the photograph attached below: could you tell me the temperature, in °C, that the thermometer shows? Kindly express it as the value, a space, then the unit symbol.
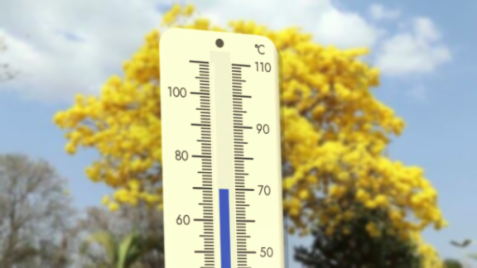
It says 70 °C
